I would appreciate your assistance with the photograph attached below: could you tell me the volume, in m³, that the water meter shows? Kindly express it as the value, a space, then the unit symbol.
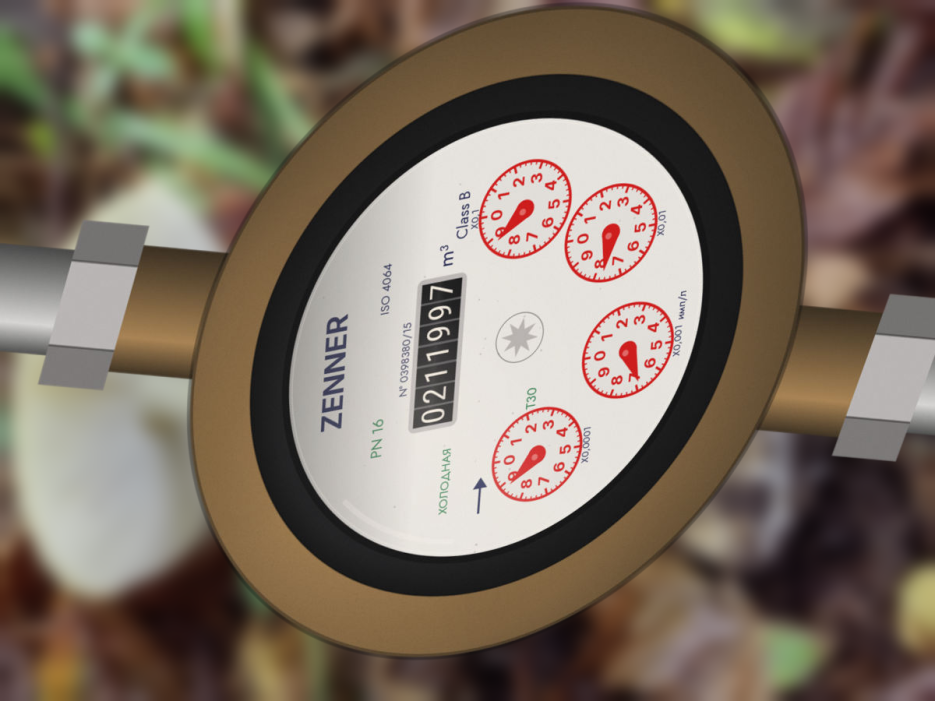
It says 211997.8768 m³
